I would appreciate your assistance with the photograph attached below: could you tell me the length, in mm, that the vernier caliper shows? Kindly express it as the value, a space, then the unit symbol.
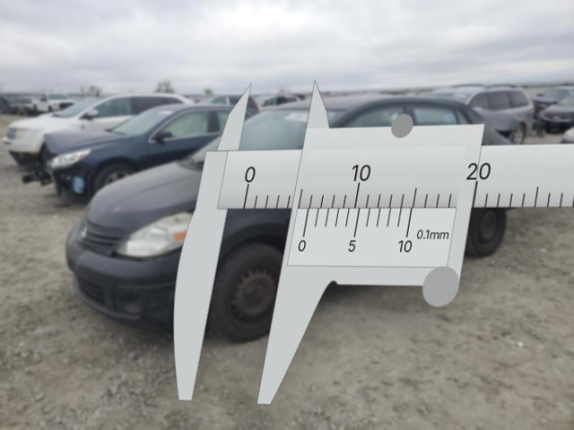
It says 5.9 mm
